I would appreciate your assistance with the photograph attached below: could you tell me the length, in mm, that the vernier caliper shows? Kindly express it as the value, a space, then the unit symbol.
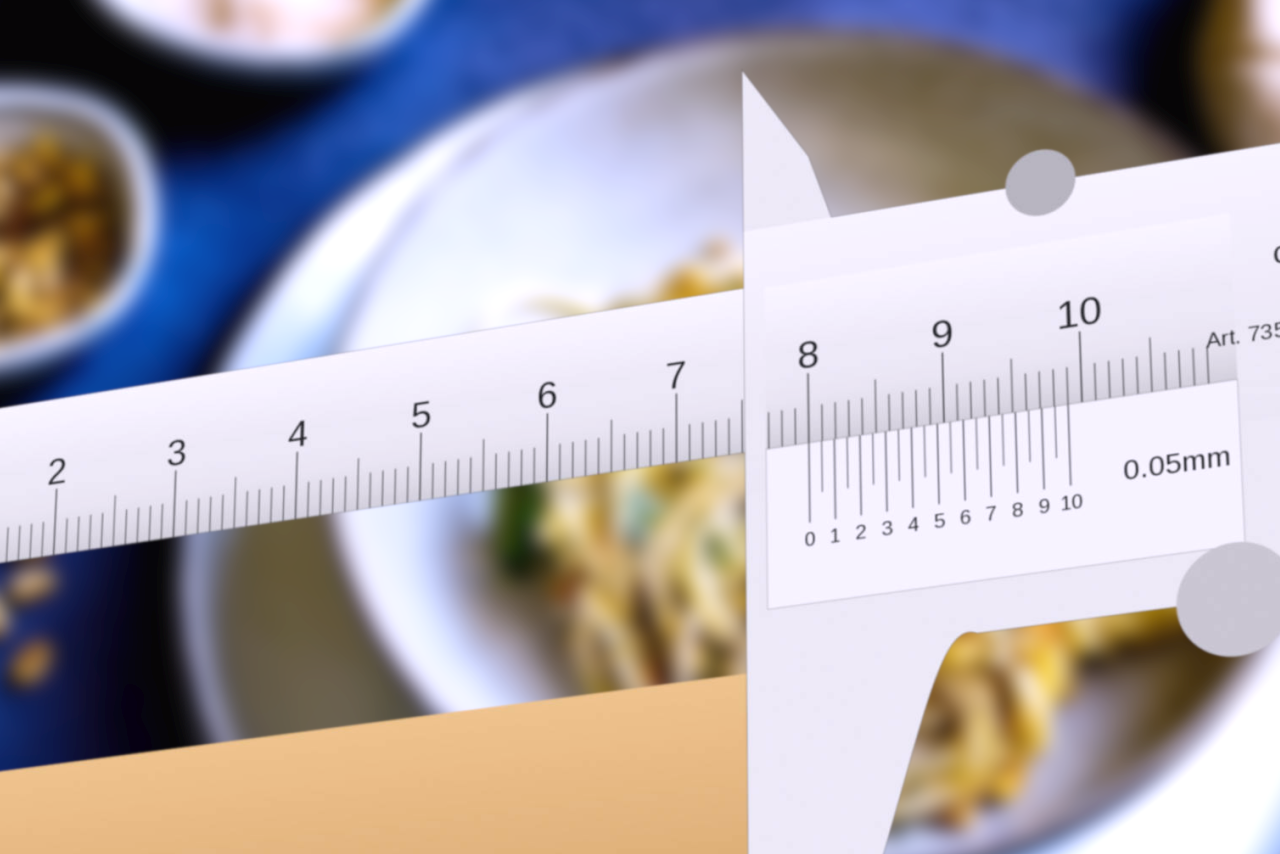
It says 80.0 mm
